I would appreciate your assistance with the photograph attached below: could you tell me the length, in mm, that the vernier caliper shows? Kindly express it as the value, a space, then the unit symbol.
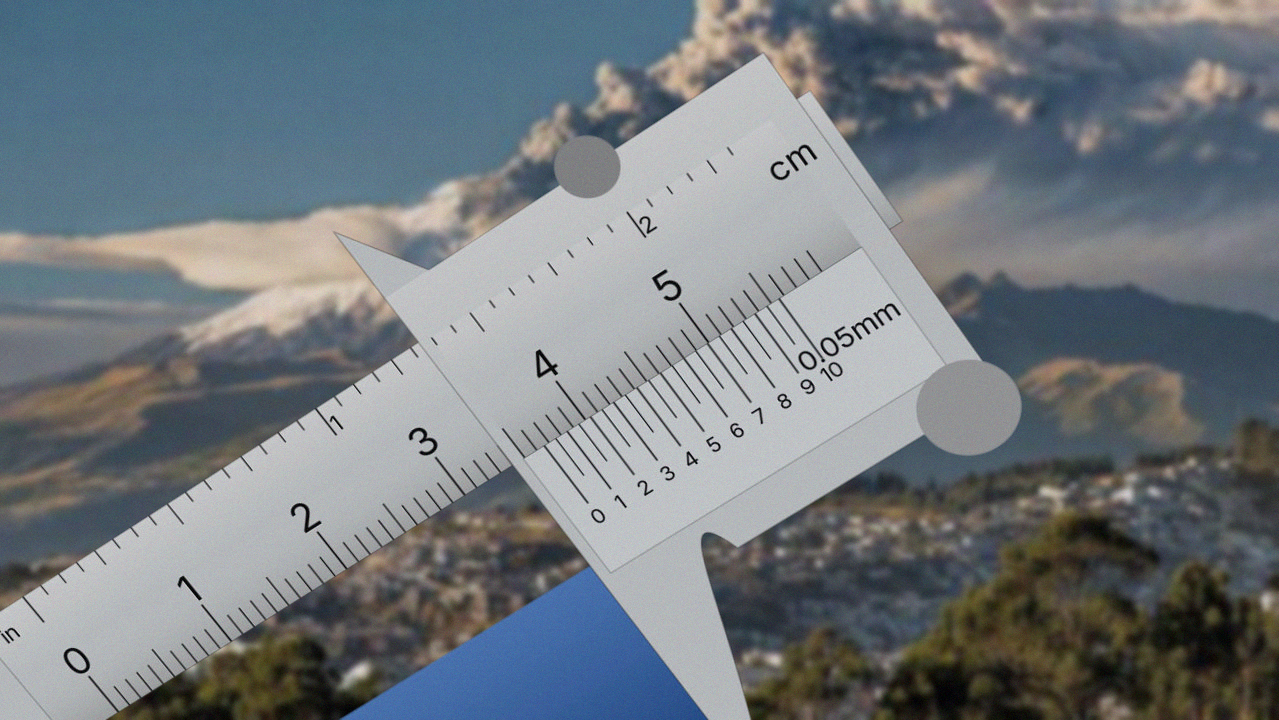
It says 36.6 mm
